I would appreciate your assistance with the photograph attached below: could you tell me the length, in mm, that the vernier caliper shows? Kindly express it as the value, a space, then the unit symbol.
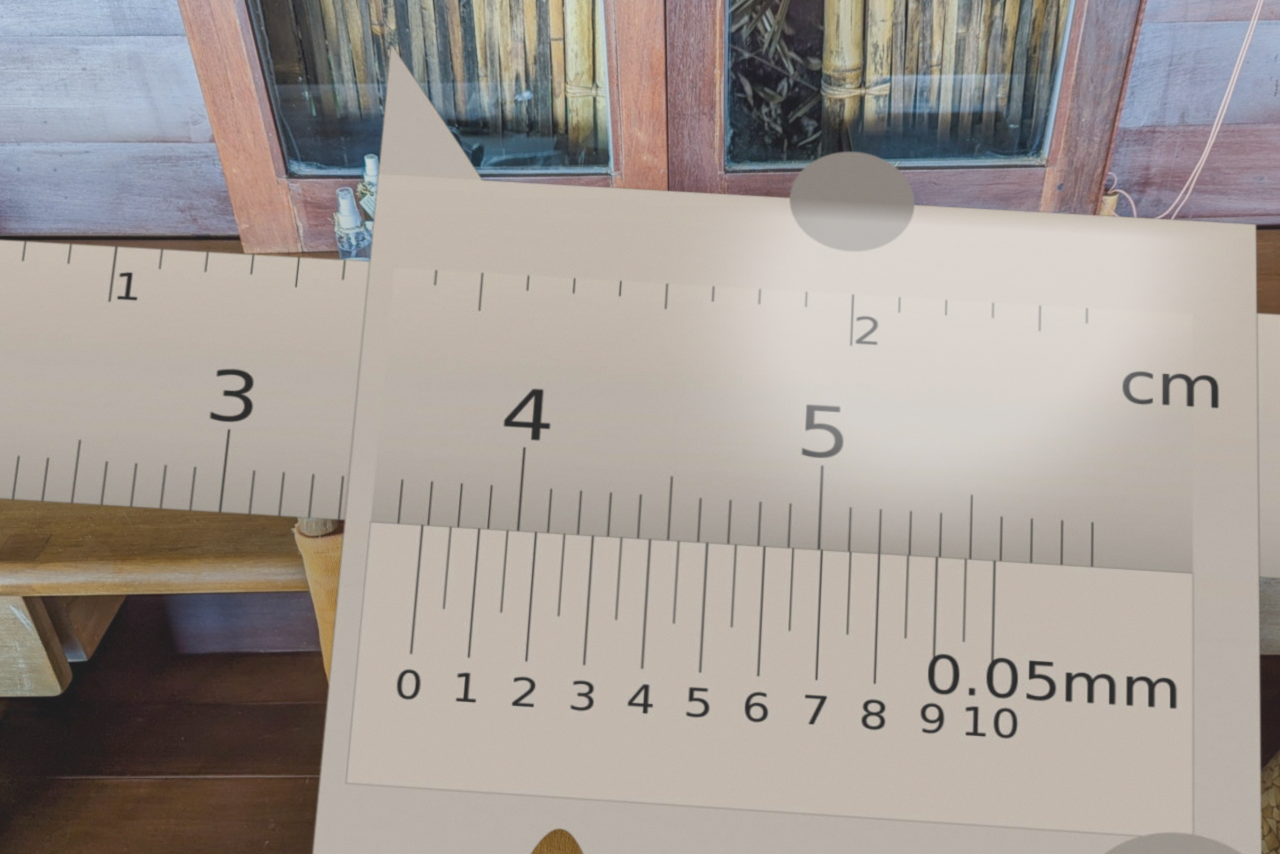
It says 36.80 mm
